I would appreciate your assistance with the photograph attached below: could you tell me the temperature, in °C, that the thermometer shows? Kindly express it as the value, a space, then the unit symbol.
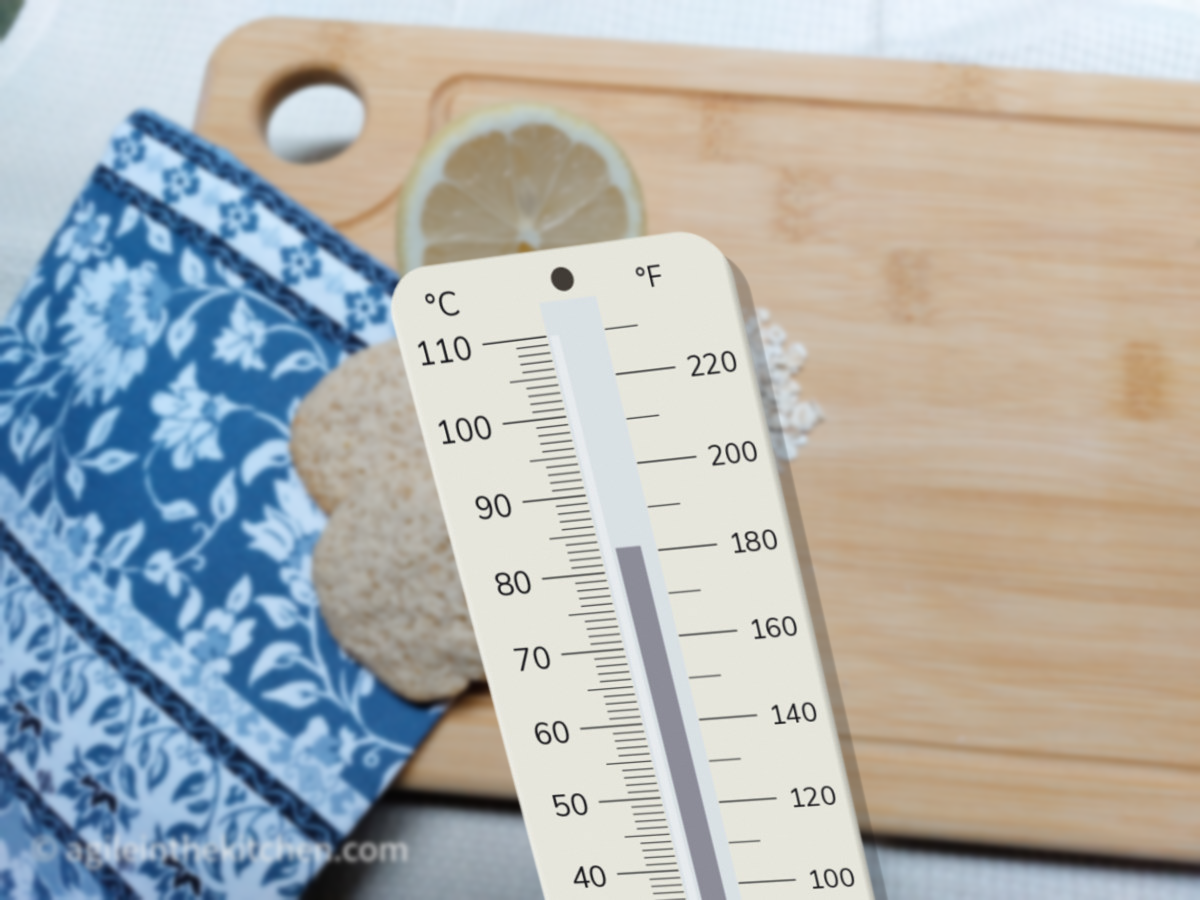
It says 83 °C
